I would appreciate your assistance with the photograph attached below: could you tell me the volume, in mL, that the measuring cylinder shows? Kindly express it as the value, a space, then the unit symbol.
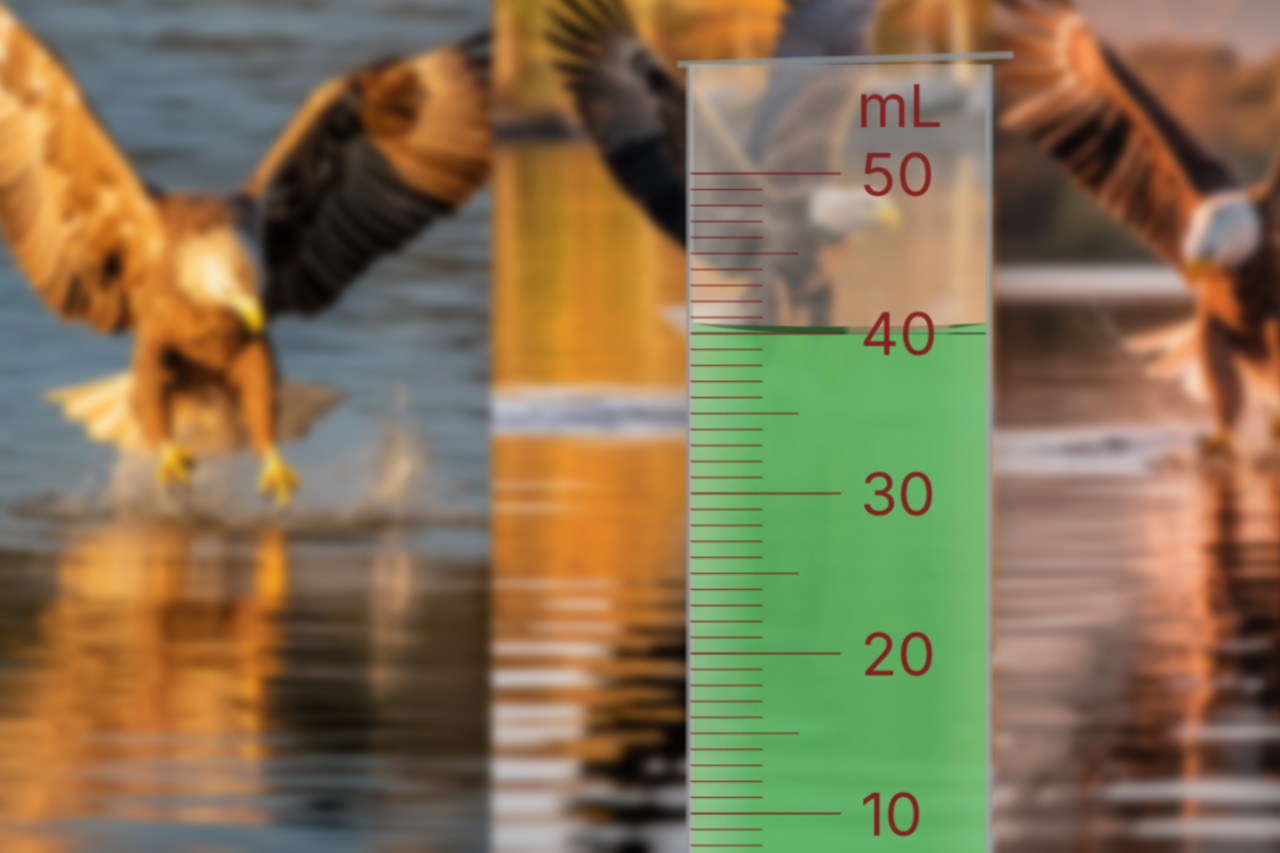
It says 40 mL
